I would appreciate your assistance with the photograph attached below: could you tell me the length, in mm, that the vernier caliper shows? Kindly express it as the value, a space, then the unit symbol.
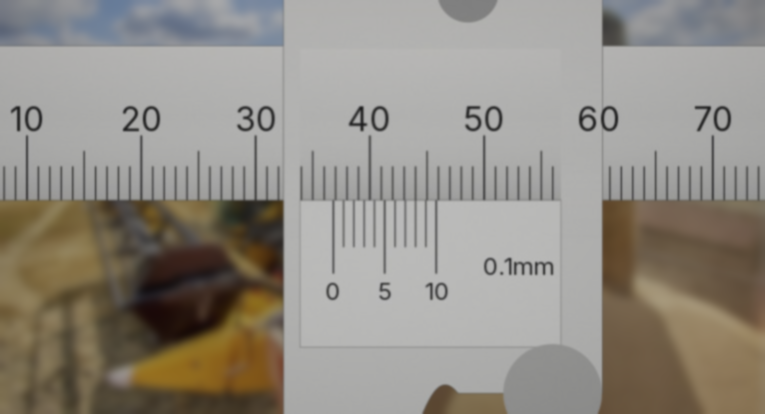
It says 36.8 mm
